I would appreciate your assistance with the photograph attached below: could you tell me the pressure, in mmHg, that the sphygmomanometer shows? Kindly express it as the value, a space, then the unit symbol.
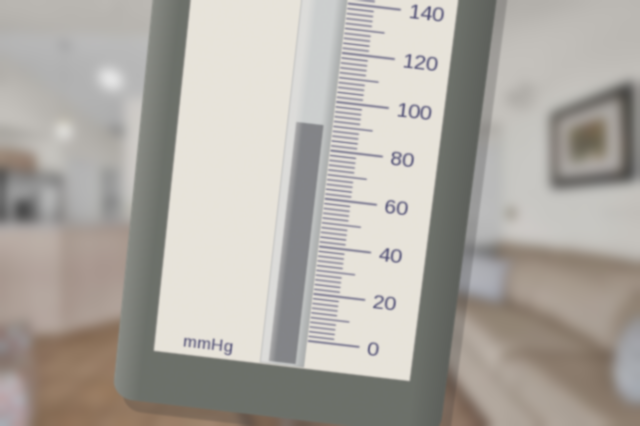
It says 90 mmHg
